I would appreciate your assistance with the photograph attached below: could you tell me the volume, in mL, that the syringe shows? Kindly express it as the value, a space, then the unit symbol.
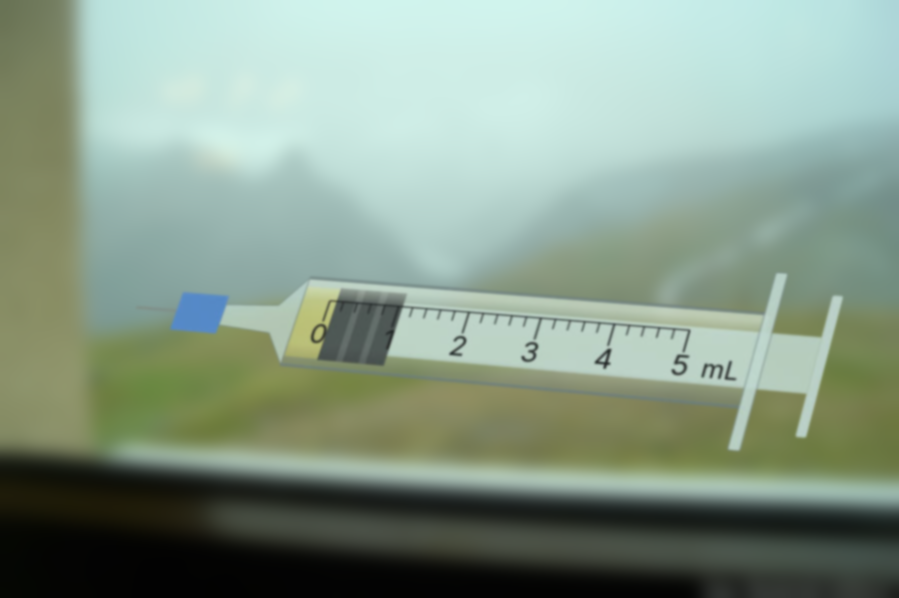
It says 0.1 mL
